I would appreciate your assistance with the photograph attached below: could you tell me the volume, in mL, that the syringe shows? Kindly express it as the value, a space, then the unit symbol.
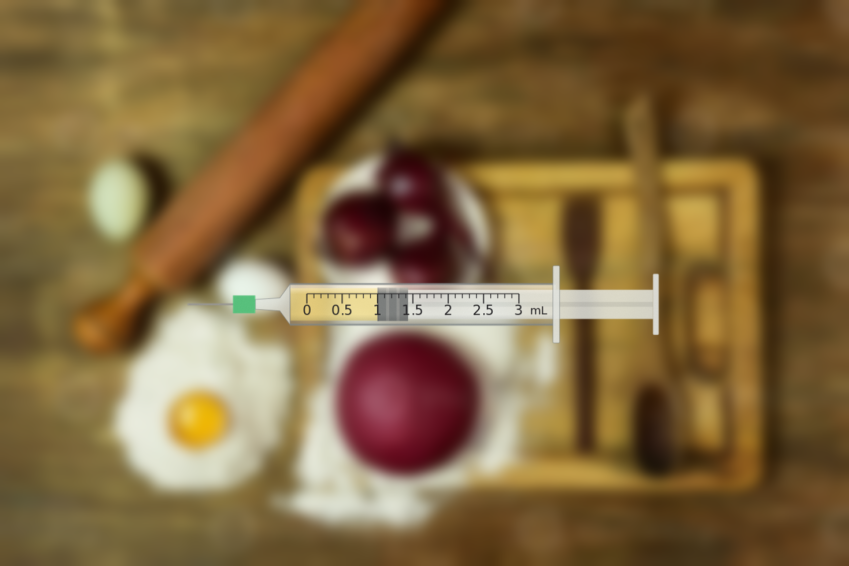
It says 1 mL
